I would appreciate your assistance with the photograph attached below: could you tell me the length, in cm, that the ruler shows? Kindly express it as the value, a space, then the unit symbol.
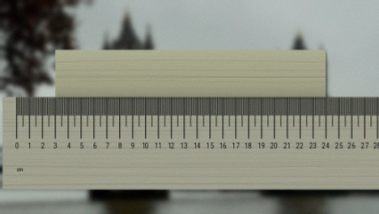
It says 21 cm
